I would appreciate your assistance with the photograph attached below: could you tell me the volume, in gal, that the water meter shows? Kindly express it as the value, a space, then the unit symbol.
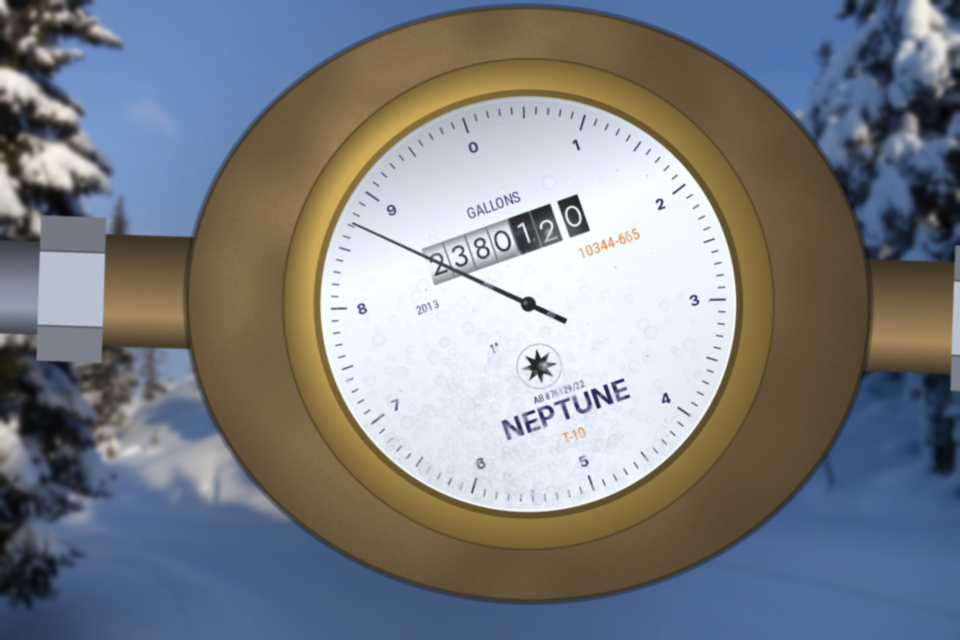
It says 2380118.7 gal
